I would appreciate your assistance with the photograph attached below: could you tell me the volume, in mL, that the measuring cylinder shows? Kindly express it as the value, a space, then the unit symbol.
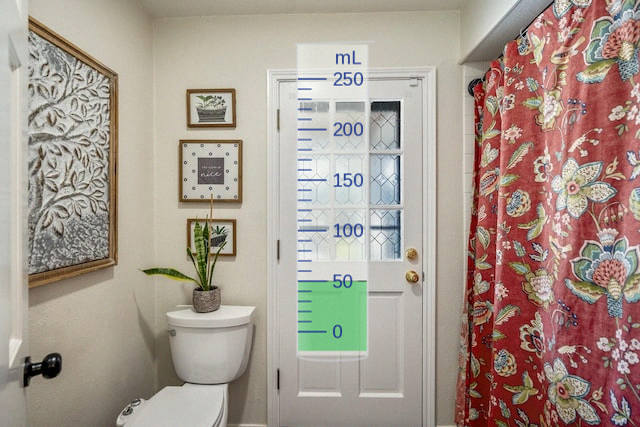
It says 50 mL
